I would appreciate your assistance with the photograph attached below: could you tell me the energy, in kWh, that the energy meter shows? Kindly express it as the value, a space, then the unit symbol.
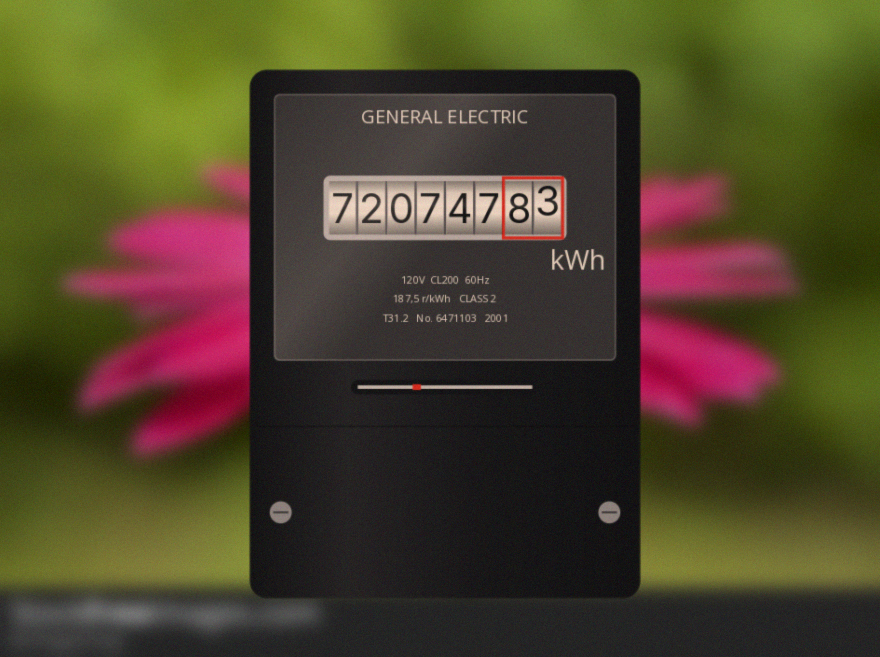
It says 720747.83 kWh
